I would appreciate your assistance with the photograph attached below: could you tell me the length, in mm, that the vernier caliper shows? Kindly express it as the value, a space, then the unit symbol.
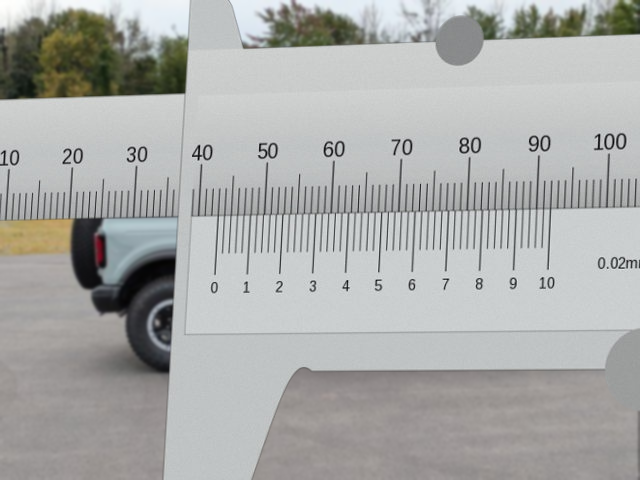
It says 43.0 mm
